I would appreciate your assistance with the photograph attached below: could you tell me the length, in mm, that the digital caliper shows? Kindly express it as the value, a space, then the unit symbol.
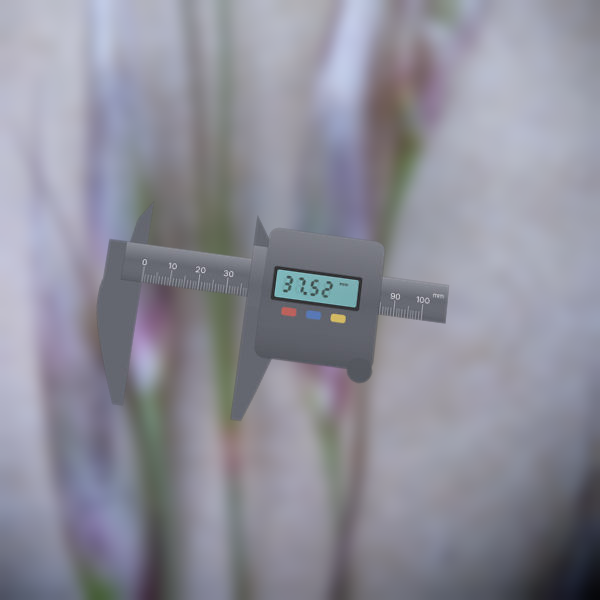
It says 37.52 mm
